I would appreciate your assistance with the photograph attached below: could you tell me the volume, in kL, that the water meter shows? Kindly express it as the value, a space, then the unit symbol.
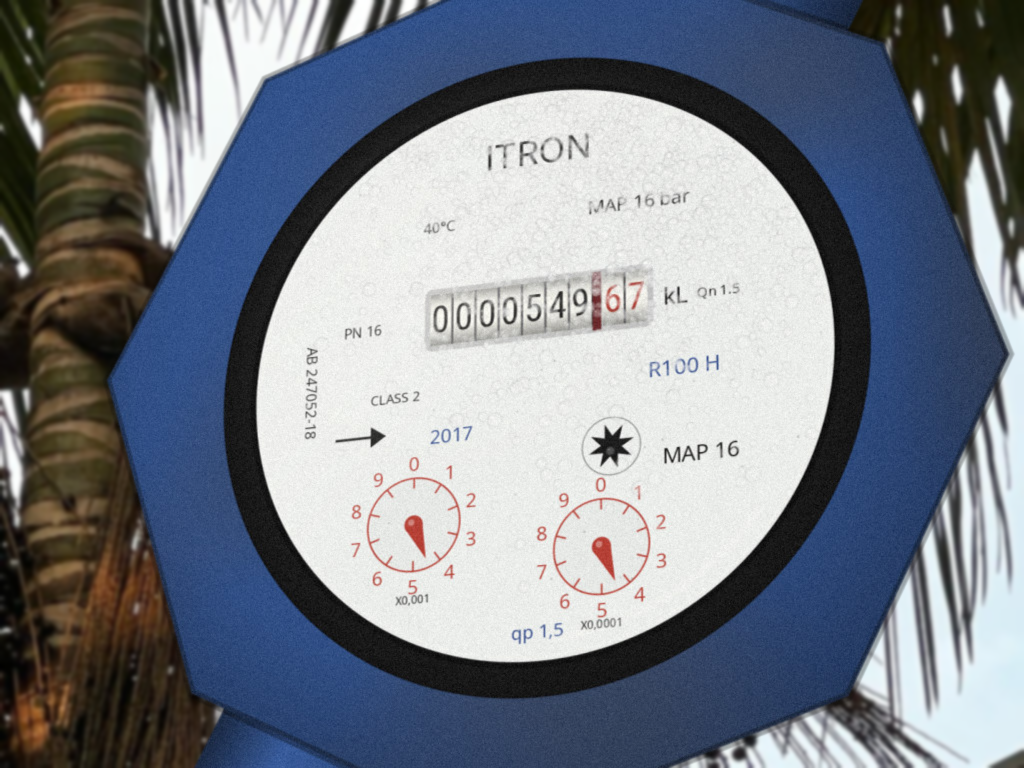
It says 549.6744 kL
